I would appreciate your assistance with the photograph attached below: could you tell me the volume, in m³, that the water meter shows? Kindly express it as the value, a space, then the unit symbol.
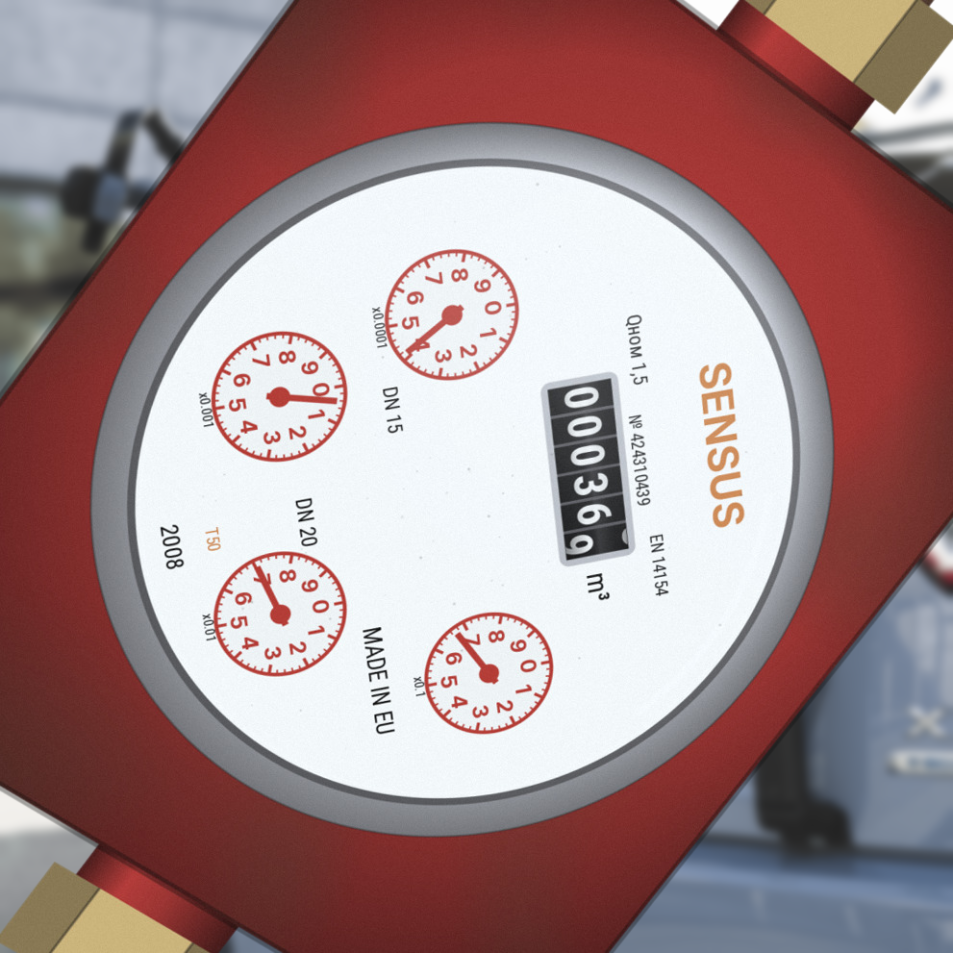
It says 368.6704 m³
